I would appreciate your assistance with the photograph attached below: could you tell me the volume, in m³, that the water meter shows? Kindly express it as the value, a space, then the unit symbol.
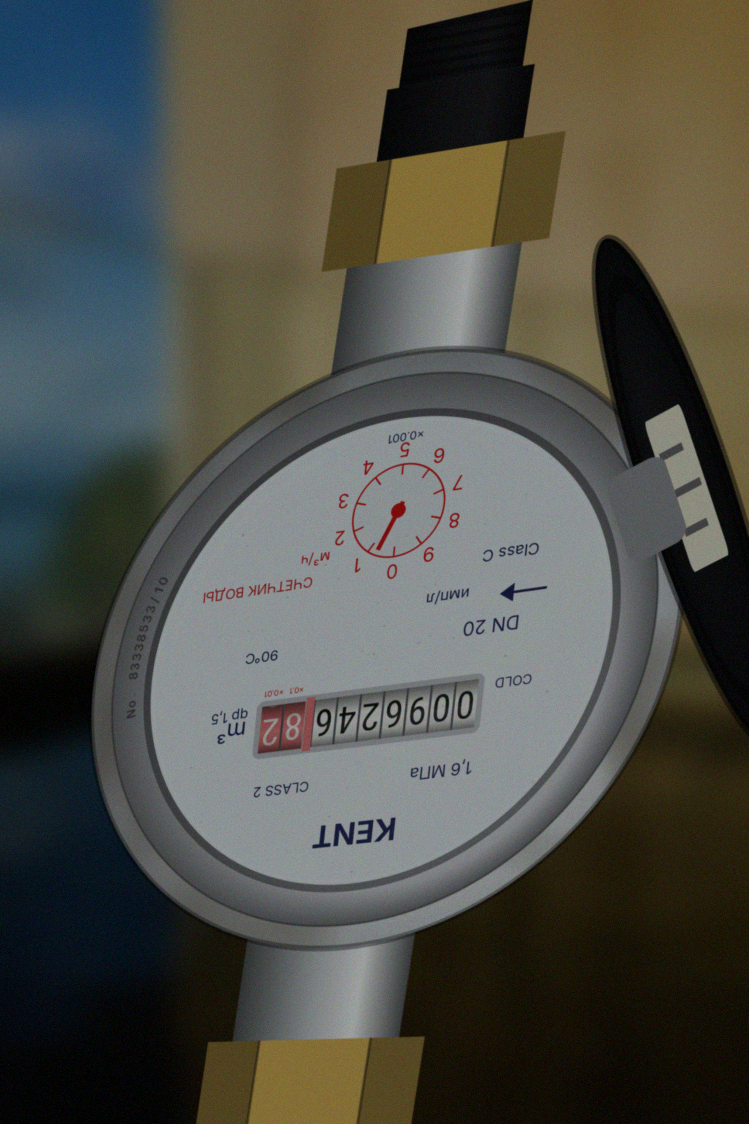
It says 96246.820 m³
